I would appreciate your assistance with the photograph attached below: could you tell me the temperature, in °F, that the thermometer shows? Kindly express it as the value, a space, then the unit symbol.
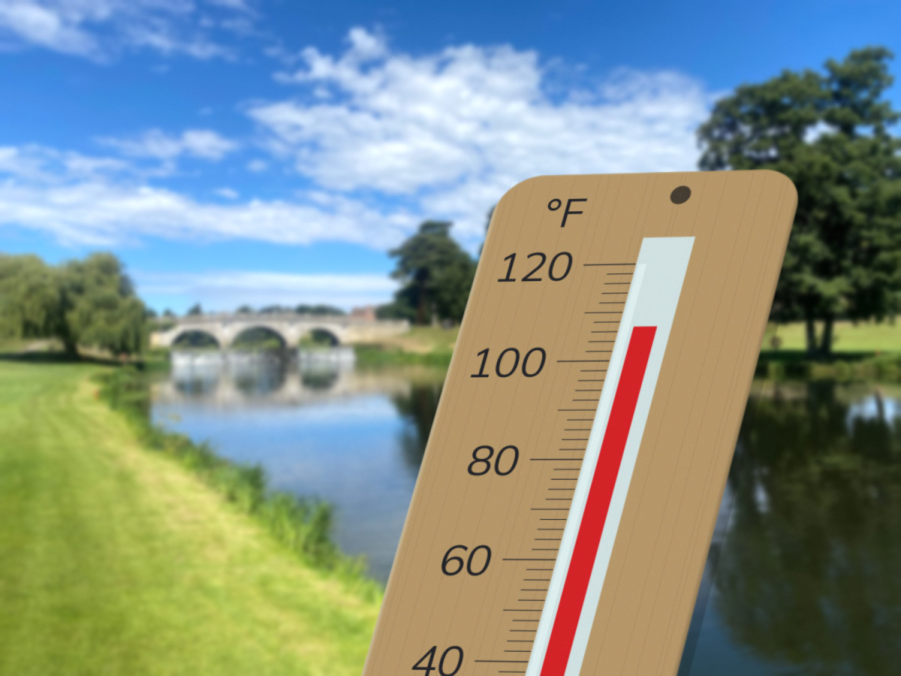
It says 107 °F
